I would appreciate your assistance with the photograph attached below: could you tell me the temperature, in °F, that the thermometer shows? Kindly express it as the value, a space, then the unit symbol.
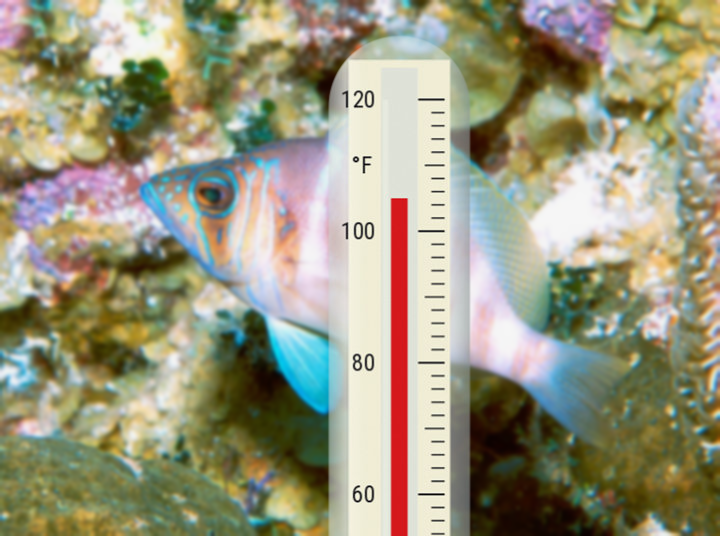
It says 105 °F
